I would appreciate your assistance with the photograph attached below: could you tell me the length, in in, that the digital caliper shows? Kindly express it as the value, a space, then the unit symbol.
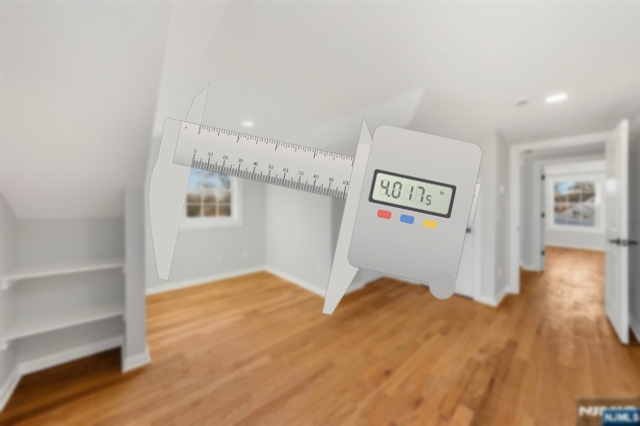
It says 4.0175 in
